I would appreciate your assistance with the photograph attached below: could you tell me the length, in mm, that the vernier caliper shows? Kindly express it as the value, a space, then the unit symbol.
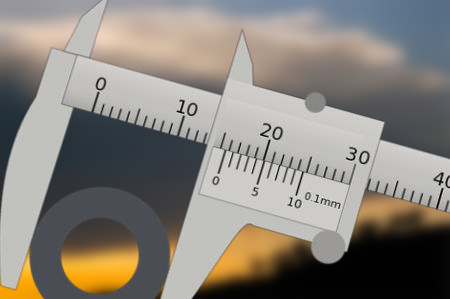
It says 15.6 mm
